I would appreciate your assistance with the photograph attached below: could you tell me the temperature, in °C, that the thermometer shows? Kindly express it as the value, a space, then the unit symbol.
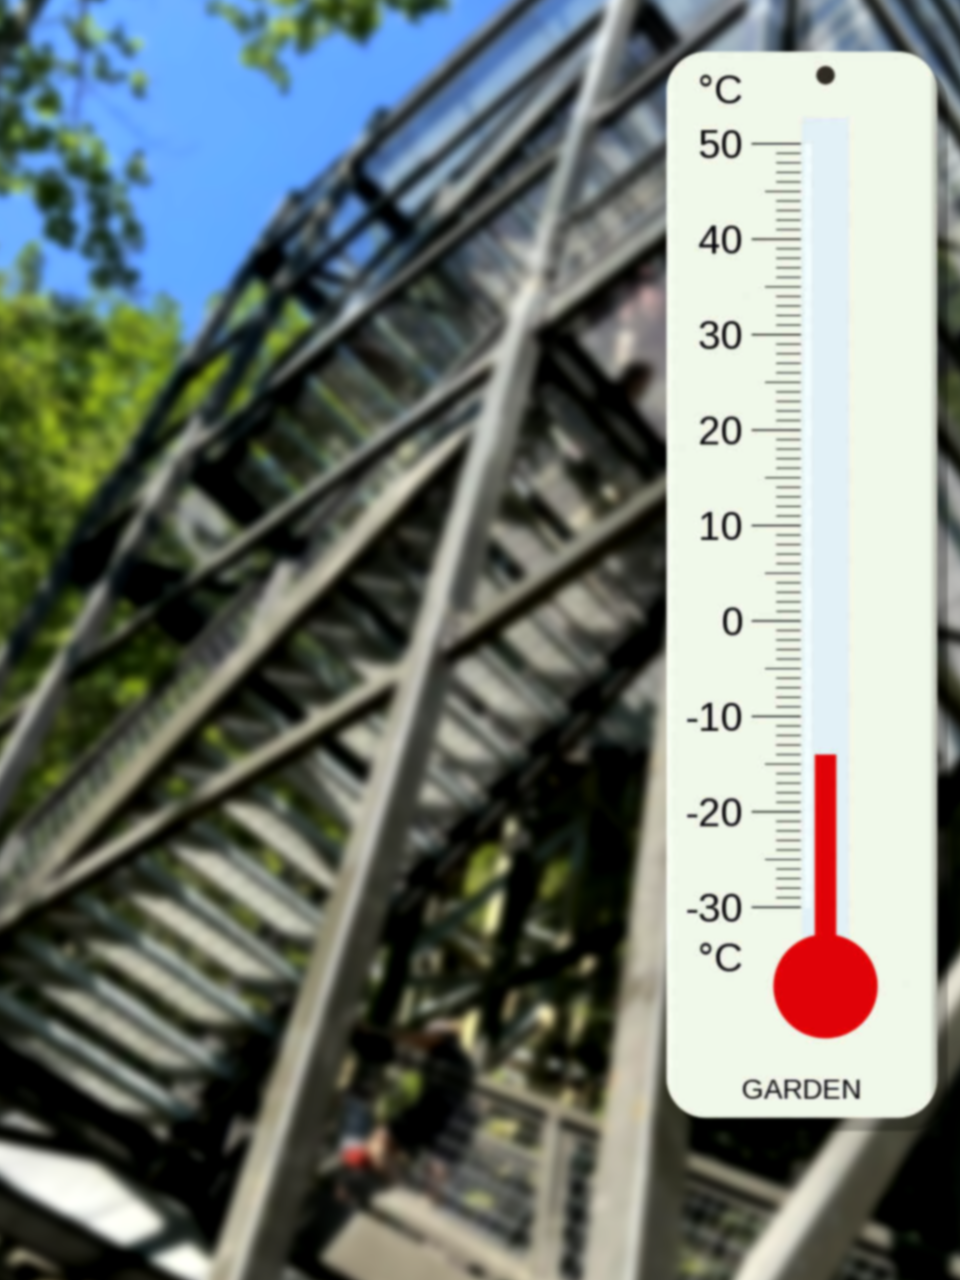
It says -14 °C
